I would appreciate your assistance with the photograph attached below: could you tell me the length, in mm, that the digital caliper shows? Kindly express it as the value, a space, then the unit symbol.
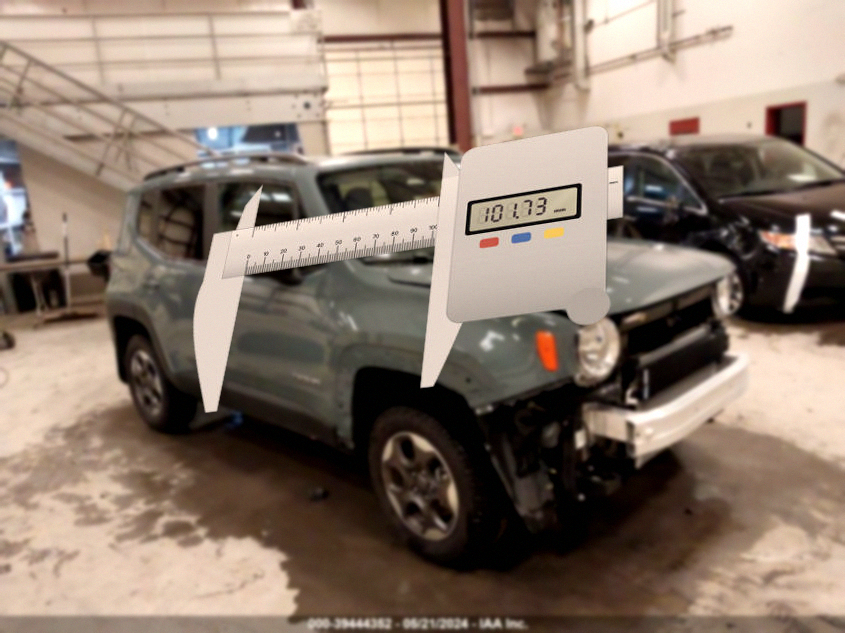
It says 101.73 mm
